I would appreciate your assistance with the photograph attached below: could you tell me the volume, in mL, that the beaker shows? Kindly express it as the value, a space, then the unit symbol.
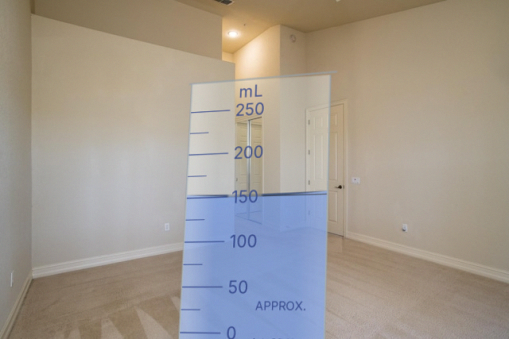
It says 150 mL
